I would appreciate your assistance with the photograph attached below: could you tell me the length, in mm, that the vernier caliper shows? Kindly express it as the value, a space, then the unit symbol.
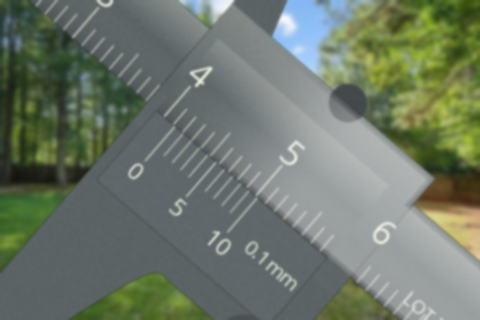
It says 41.2 mm
